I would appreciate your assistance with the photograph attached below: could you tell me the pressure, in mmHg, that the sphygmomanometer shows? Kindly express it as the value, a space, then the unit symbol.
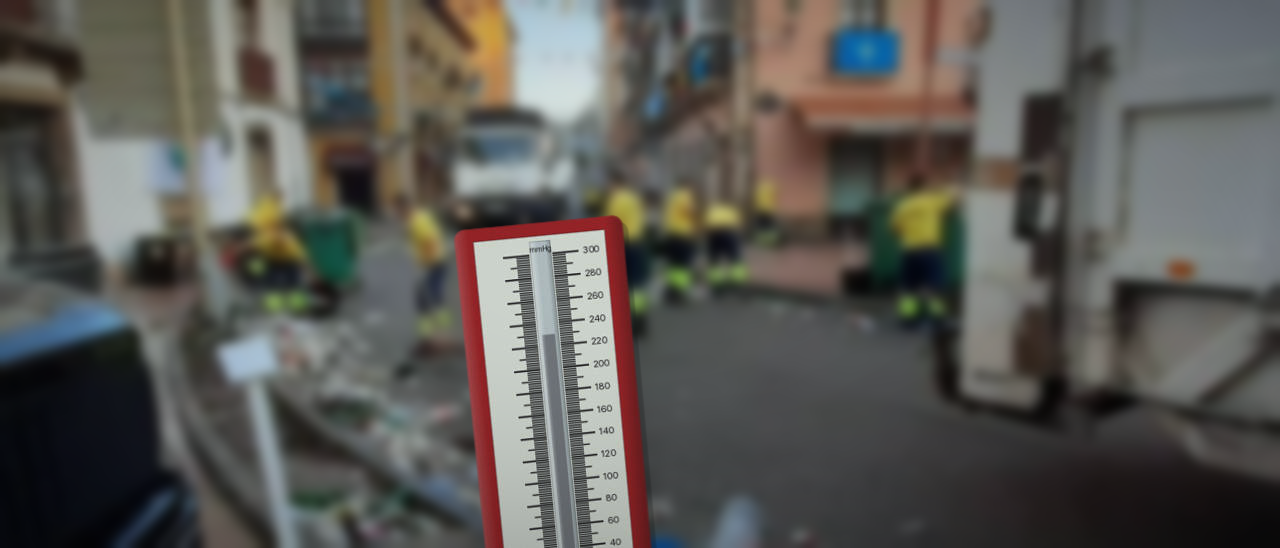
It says 230 mmHg
